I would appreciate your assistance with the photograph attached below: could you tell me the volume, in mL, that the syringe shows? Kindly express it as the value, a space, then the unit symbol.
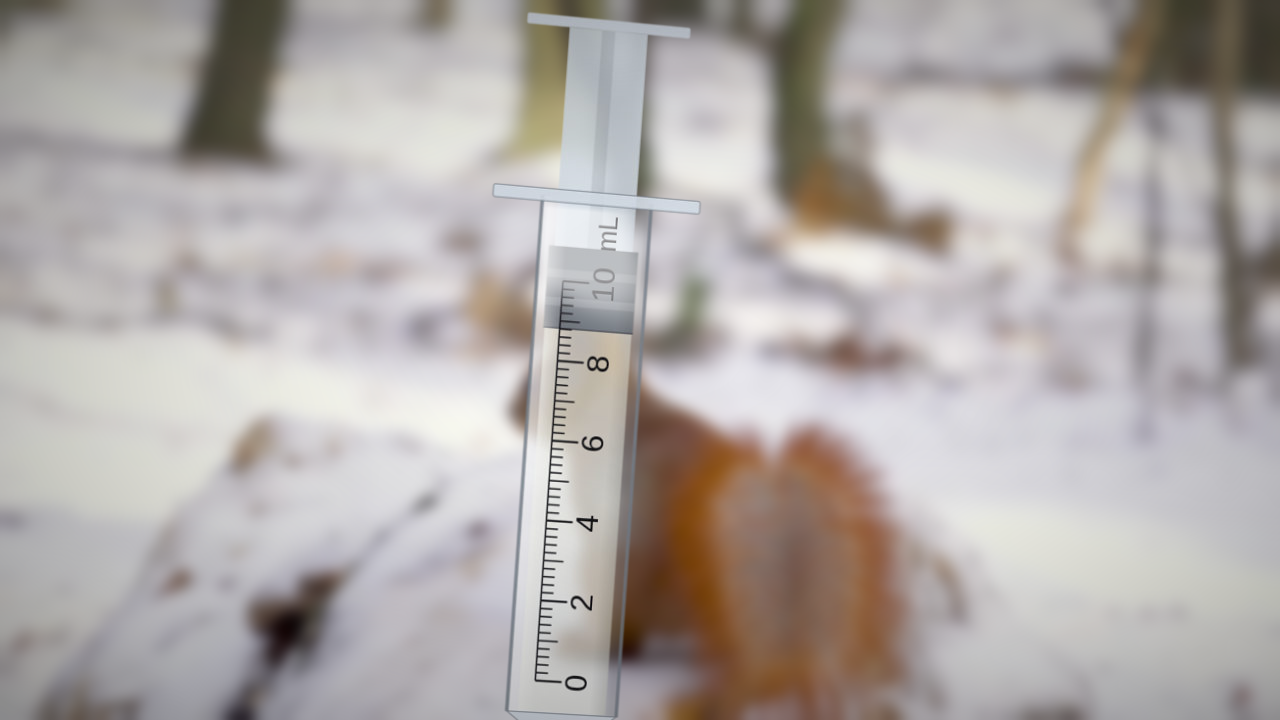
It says 8.8 mL
